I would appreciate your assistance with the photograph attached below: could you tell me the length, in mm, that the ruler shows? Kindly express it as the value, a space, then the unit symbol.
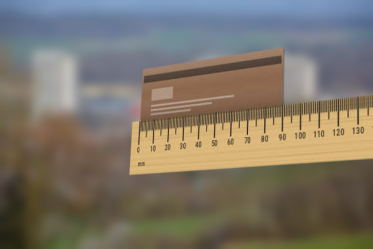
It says 90 mm
